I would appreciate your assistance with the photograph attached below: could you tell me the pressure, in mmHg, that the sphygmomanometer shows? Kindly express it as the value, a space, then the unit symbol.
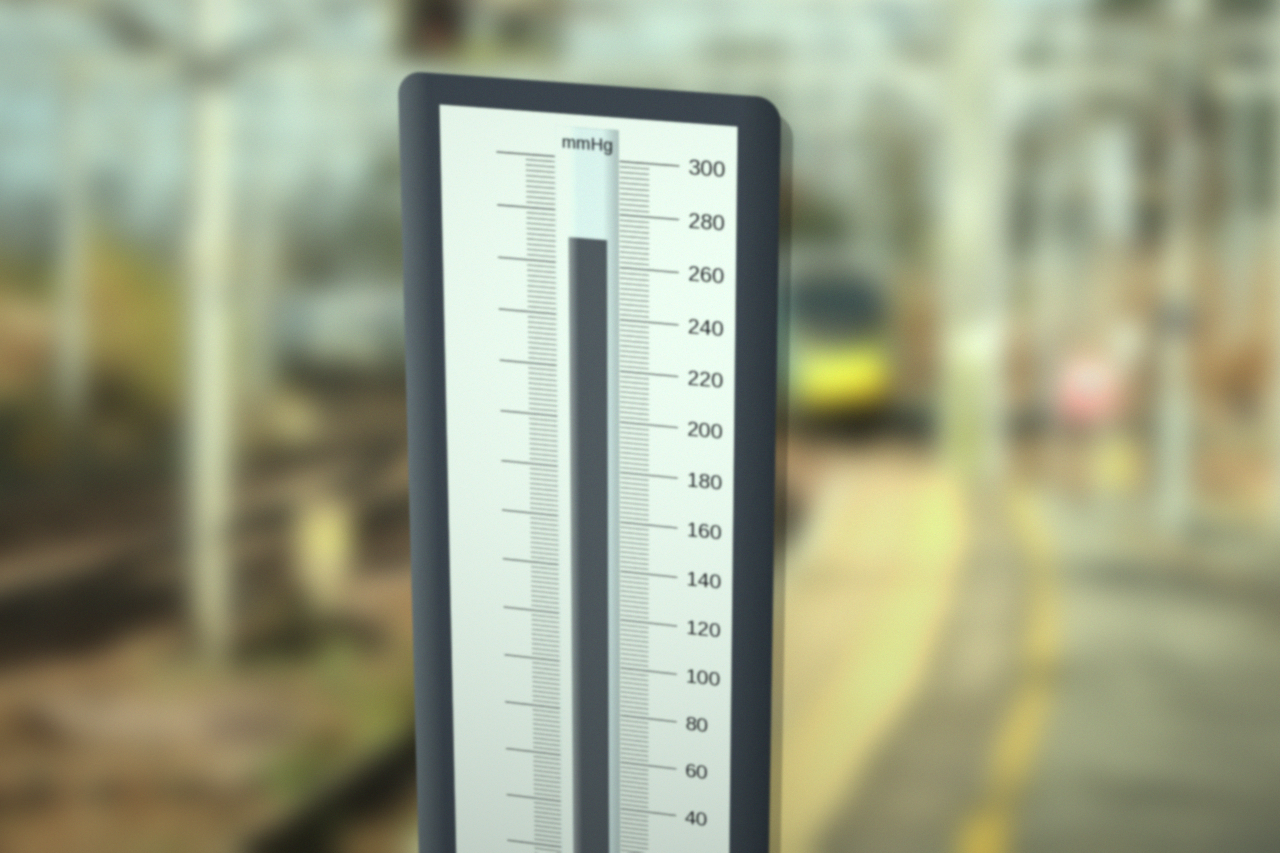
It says 270 mmHg
